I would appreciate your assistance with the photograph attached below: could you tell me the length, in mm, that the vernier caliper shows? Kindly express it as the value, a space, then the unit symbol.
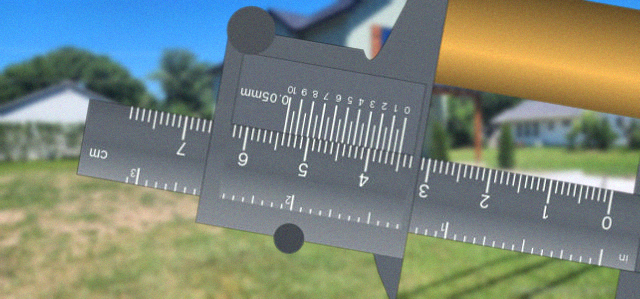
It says 35.0 mm
